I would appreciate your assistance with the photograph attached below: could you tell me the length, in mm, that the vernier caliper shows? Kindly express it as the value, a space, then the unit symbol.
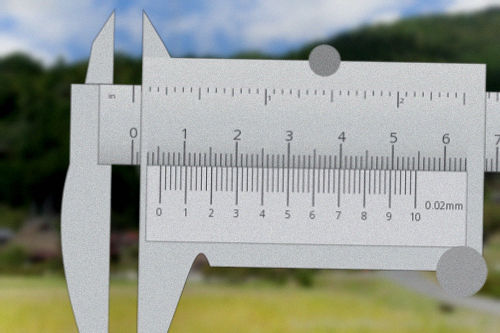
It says 5.5 mm
